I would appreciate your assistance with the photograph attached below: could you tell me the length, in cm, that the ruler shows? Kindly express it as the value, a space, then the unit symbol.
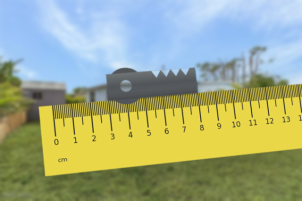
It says 5 cm
